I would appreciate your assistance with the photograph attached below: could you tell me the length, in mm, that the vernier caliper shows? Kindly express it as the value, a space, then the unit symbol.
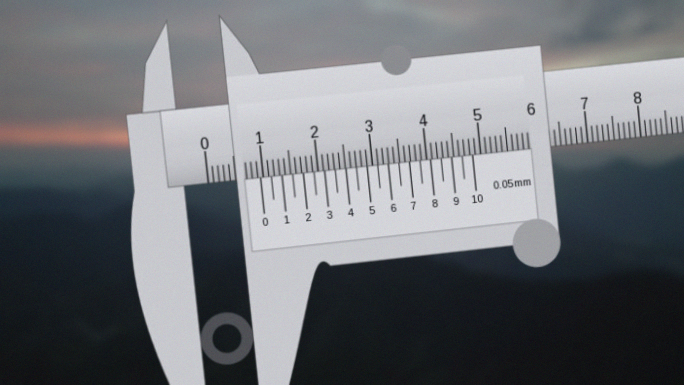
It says 9.5 mm
